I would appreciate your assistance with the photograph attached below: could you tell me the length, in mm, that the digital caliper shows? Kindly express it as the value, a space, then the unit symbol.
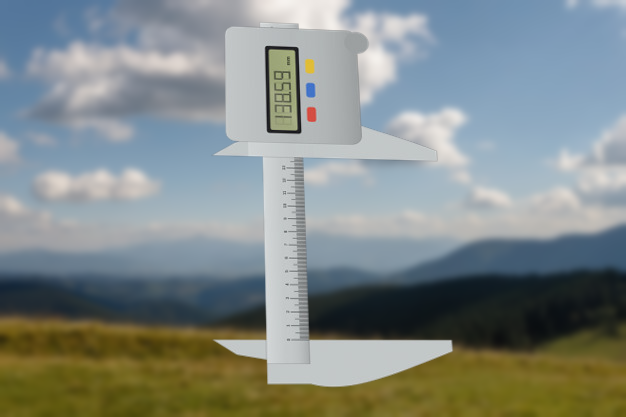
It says 138.59 mm
